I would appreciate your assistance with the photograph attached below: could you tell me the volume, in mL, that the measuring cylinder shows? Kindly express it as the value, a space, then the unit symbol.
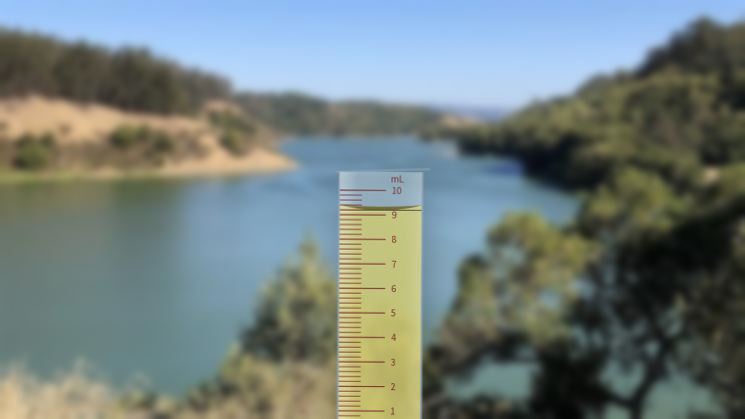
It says 9.2 mL
